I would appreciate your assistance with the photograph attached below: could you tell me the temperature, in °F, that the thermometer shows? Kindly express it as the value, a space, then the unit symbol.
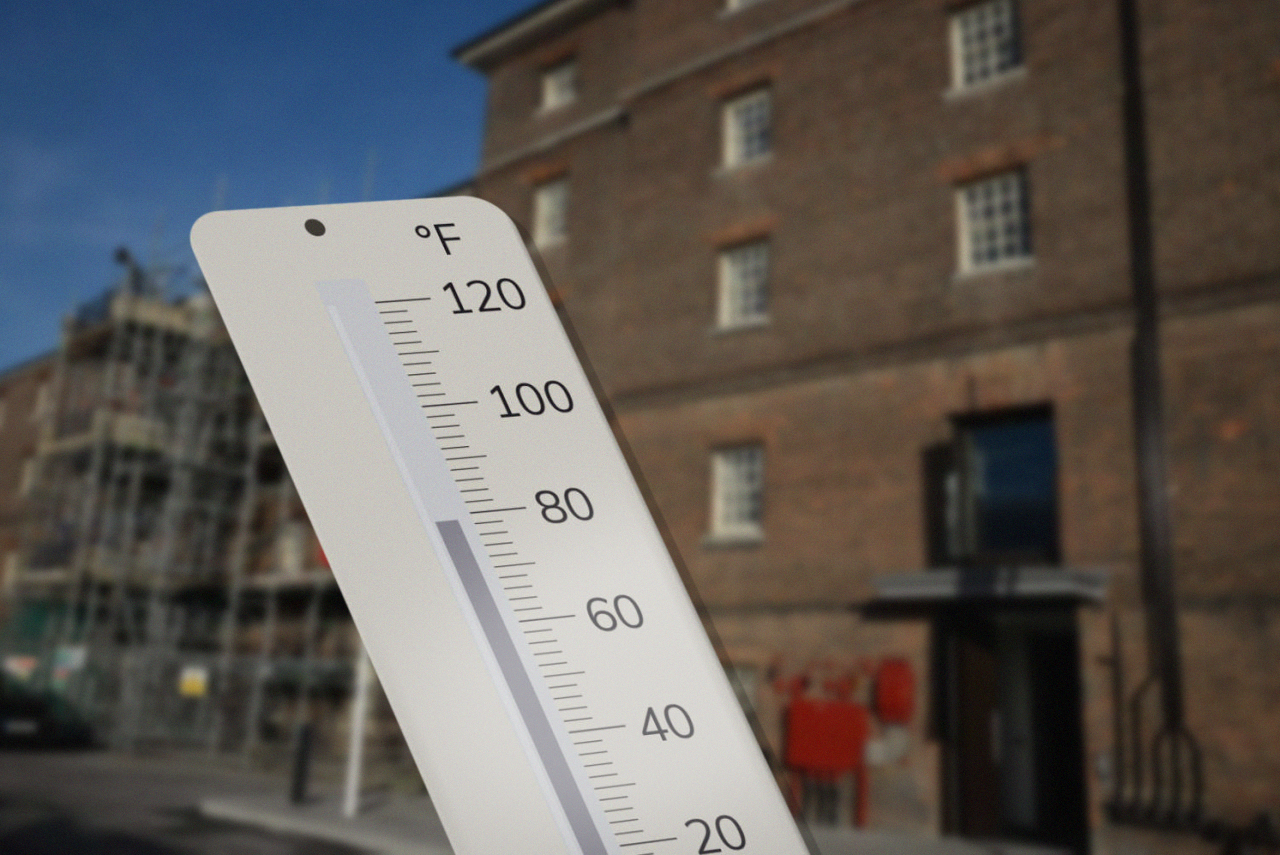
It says 79 °F
